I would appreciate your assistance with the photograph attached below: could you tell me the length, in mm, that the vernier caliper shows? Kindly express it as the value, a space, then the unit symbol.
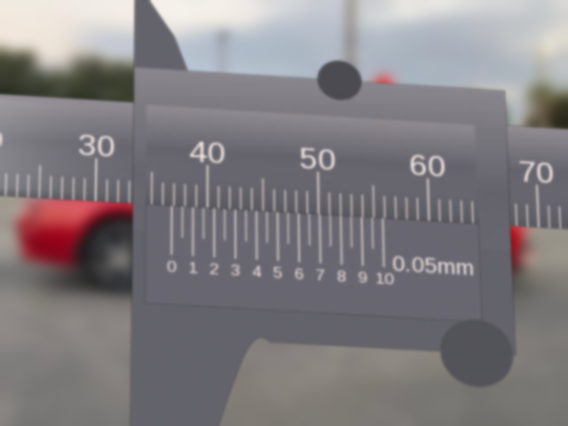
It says 36.8 mm
